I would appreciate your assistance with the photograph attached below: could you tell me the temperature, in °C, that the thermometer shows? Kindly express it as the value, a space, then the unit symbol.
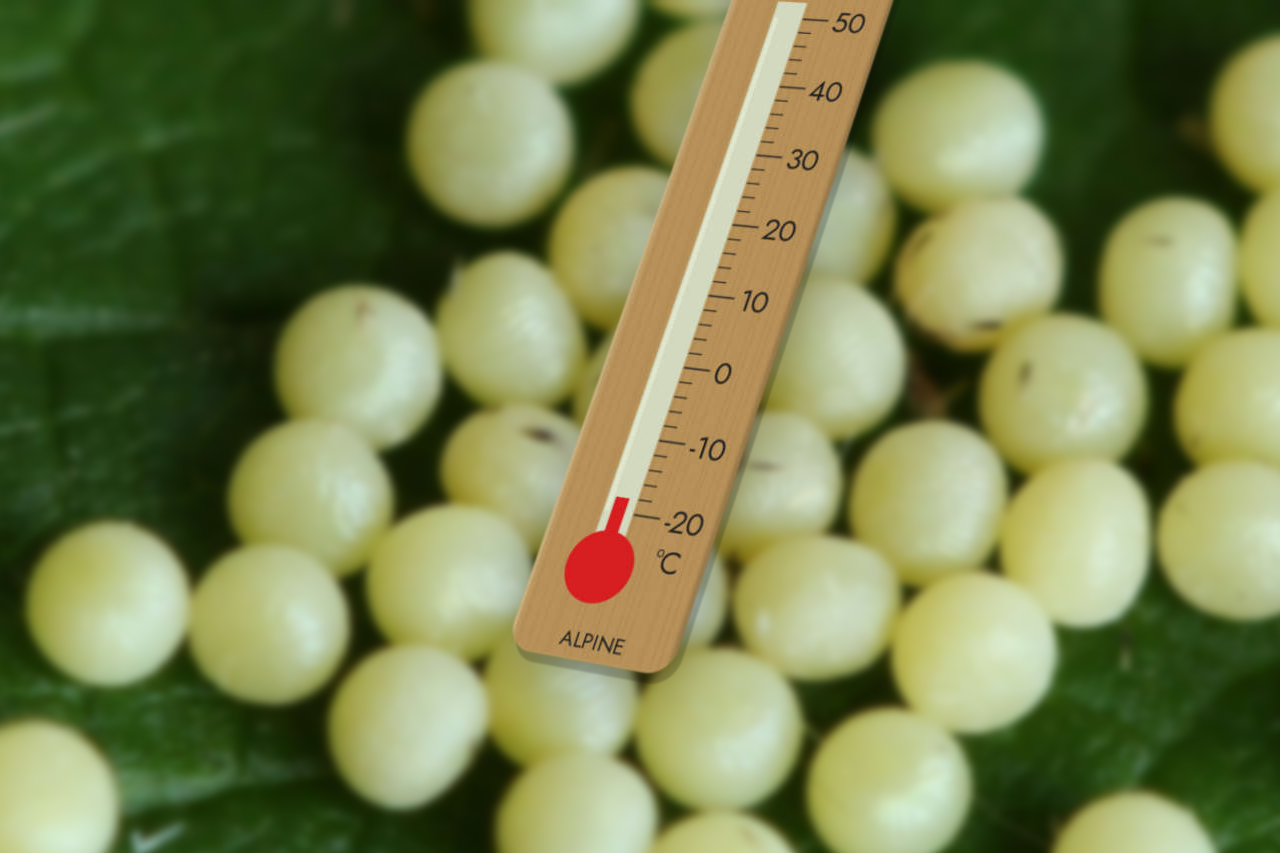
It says -18 °C
